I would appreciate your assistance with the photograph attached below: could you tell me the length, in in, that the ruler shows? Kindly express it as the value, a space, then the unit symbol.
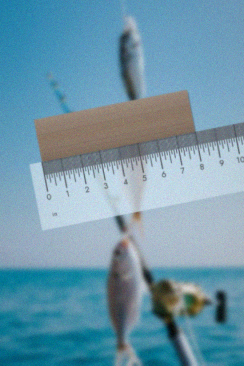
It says 8 in
